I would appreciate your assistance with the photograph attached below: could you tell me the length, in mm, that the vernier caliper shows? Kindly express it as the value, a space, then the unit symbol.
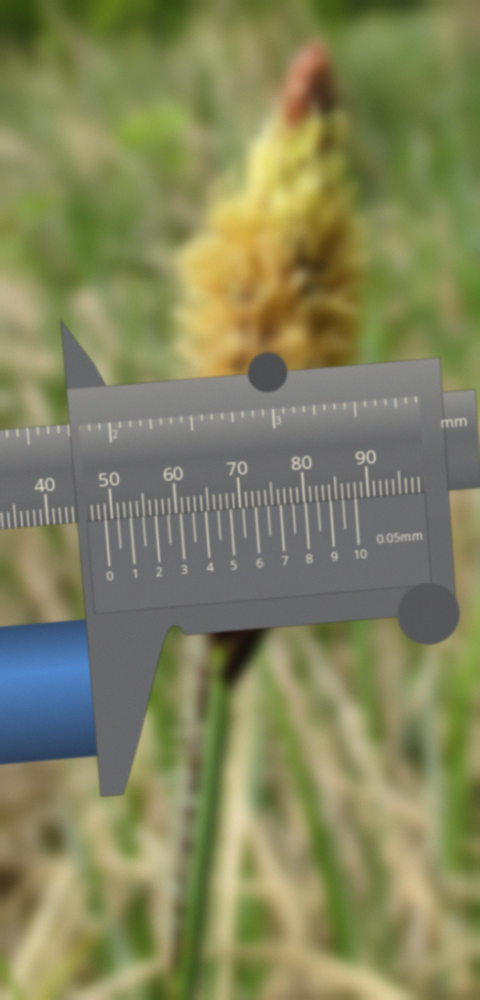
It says 49.0 mm
